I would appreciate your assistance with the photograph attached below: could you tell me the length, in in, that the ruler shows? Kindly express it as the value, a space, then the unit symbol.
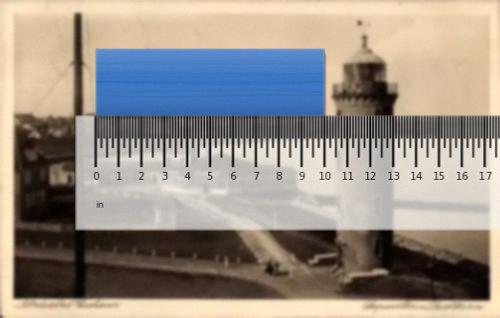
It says 10 in
